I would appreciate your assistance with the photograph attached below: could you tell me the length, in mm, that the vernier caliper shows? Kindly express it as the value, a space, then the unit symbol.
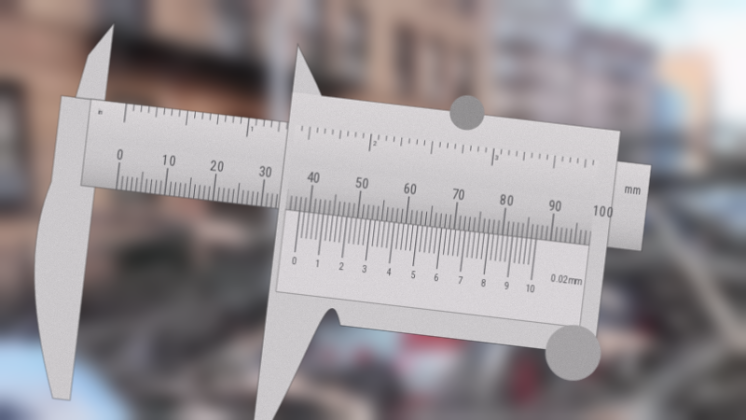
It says 38.0 mm
